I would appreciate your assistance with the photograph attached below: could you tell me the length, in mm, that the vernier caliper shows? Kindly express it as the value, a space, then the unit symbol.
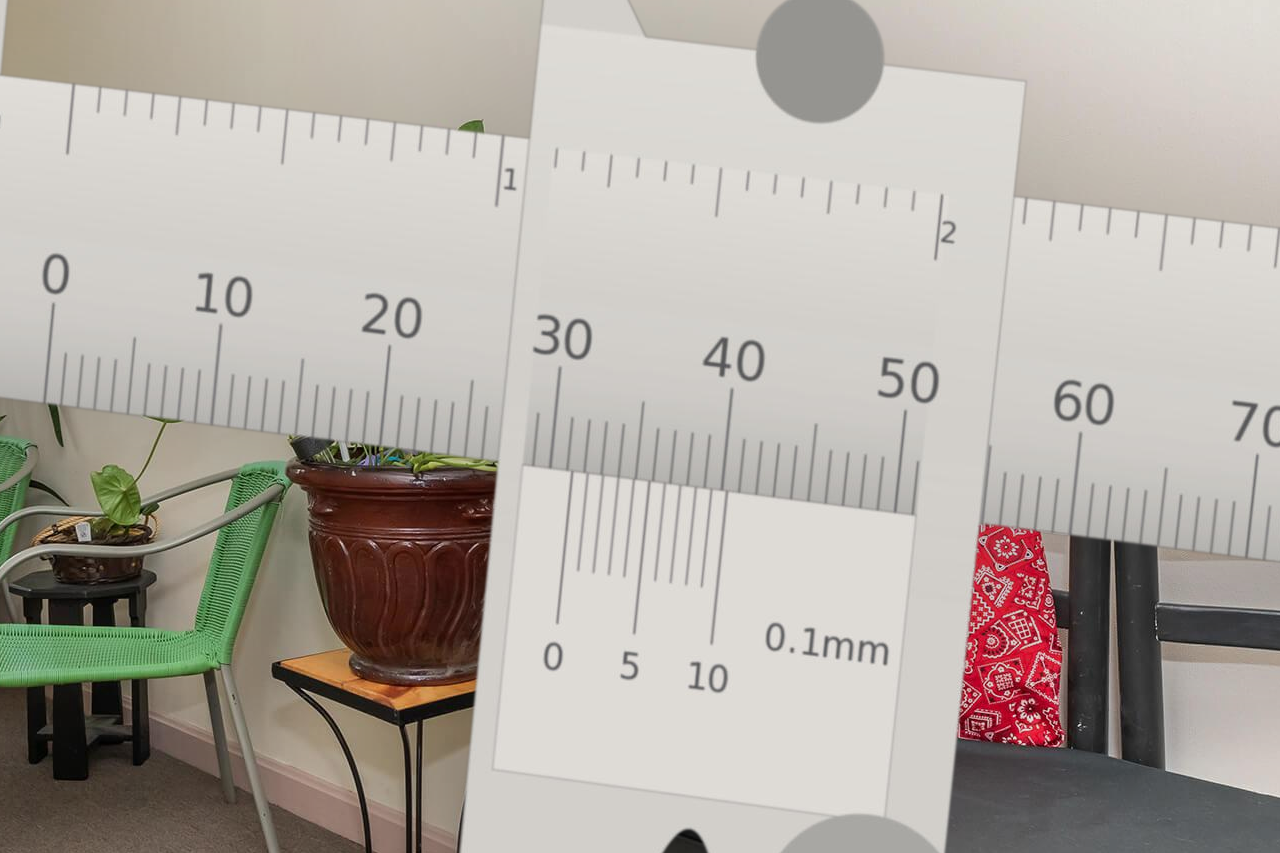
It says 31.3 mm
